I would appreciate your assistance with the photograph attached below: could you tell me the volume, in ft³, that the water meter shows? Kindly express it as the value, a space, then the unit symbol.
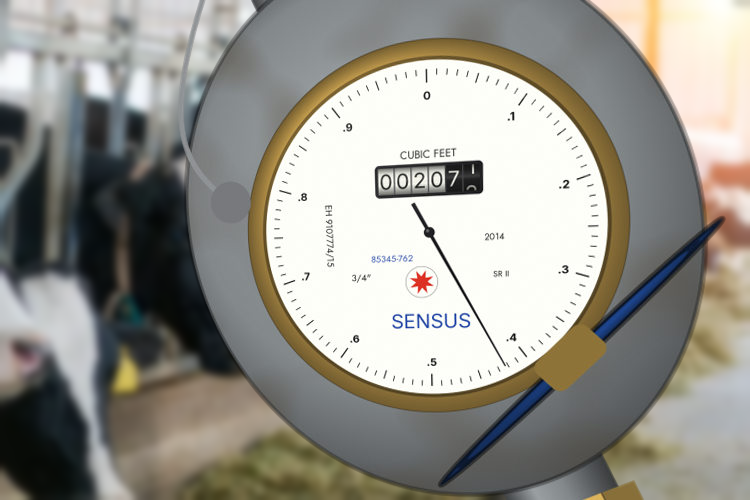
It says 2071.42 ft³
